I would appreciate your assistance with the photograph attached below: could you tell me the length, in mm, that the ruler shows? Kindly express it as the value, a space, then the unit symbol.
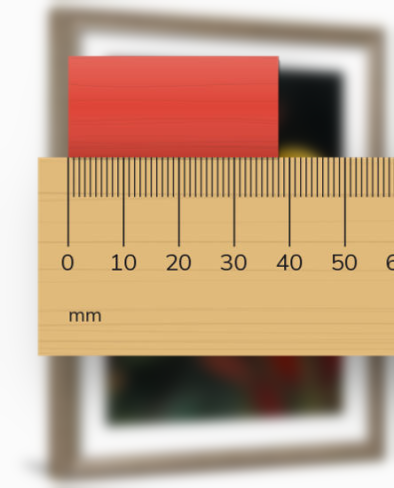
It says 38 mm
